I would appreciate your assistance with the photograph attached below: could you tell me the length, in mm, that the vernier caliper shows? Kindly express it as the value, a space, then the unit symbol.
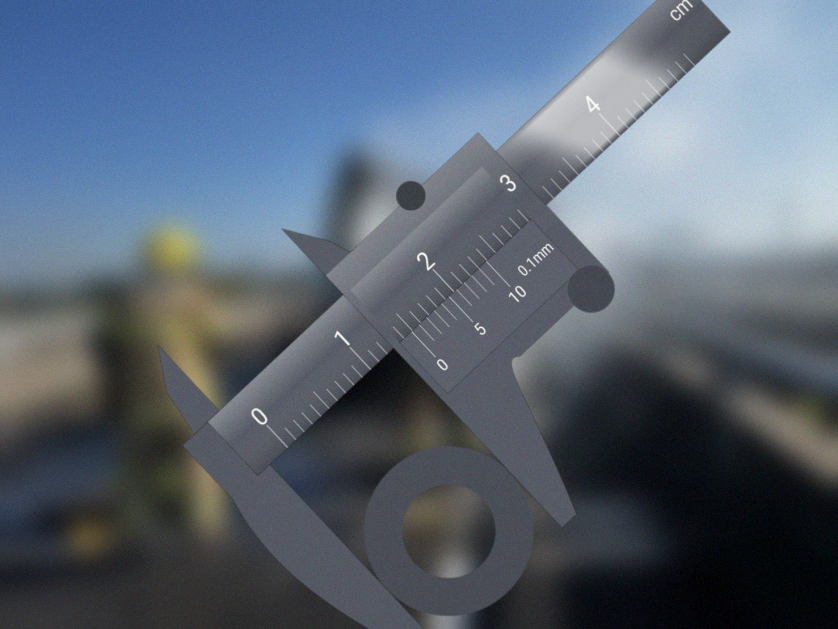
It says 14.9 mm
